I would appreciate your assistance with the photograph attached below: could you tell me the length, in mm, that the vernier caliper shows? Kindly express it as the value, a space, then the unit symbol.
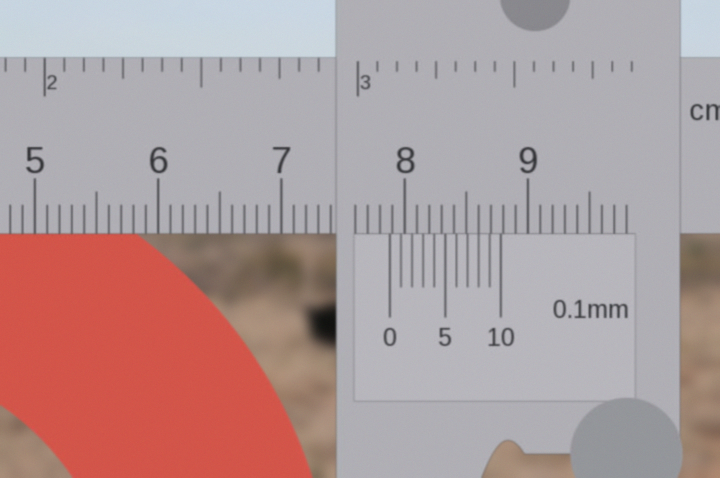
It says 78.8 mm
